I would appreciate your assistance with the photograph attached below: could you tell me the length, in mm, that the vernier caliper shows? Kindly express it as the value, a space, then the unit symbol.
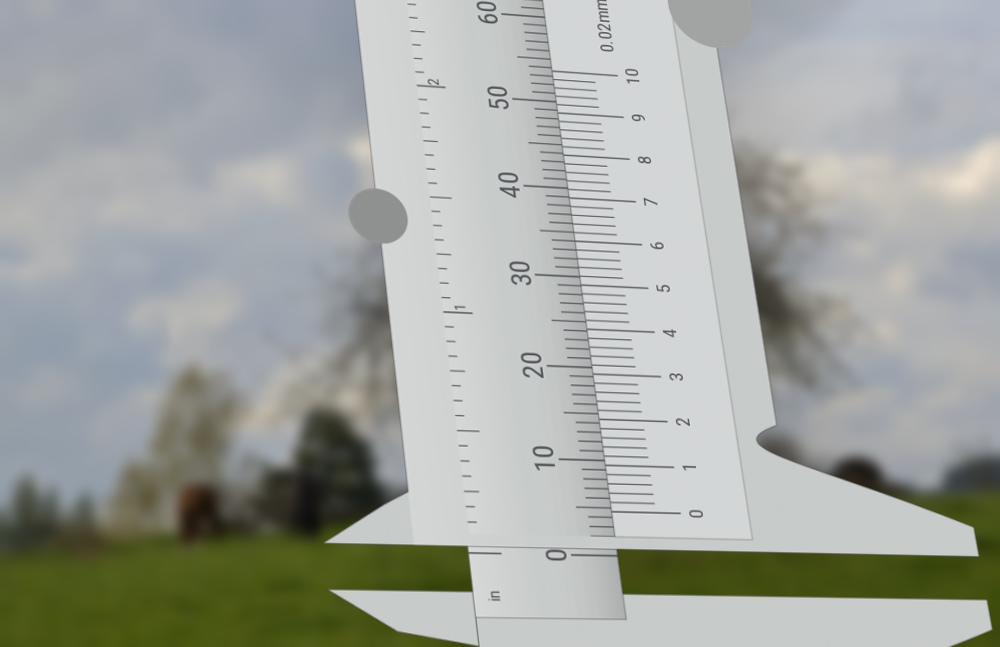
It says 4.6 mm
